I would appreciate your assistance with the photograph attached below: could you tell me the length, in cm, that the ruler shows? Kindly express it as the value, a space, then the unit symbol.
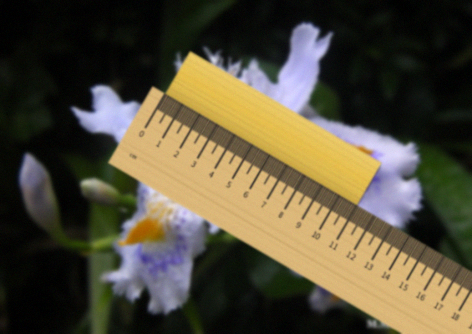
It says 11 cm
